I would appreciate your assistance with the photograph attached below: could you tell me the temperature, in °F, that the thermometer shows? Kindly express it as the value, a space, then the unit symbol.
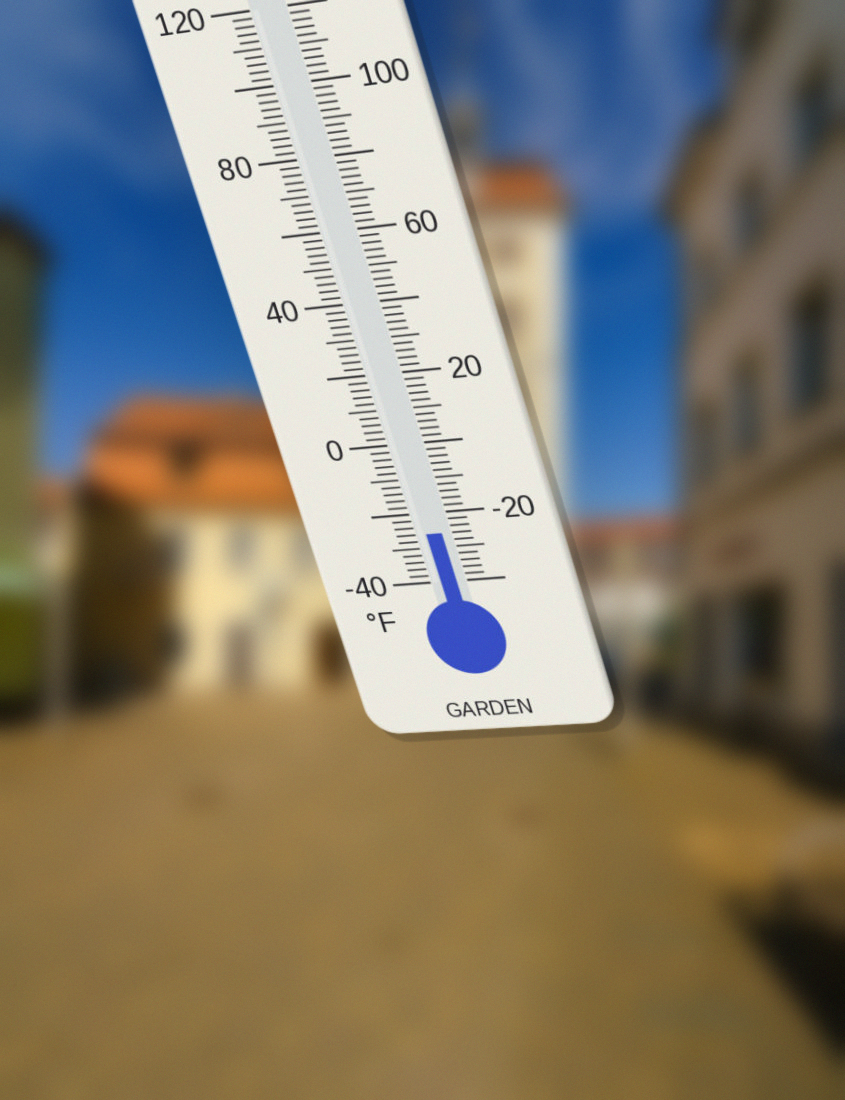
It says -26 °F
